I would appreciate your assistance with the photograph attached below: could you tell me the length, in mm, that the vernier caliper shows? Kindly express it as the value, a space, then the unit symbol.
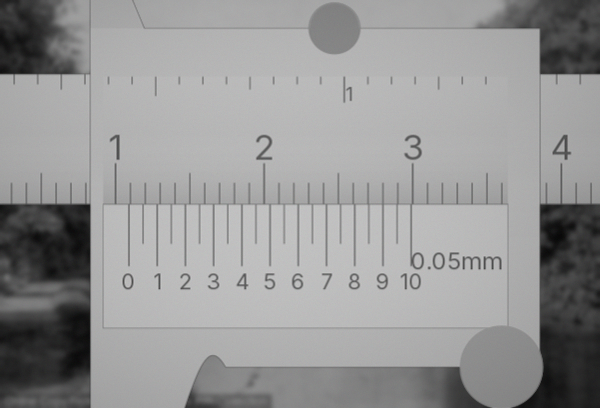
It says 10.9 mm
